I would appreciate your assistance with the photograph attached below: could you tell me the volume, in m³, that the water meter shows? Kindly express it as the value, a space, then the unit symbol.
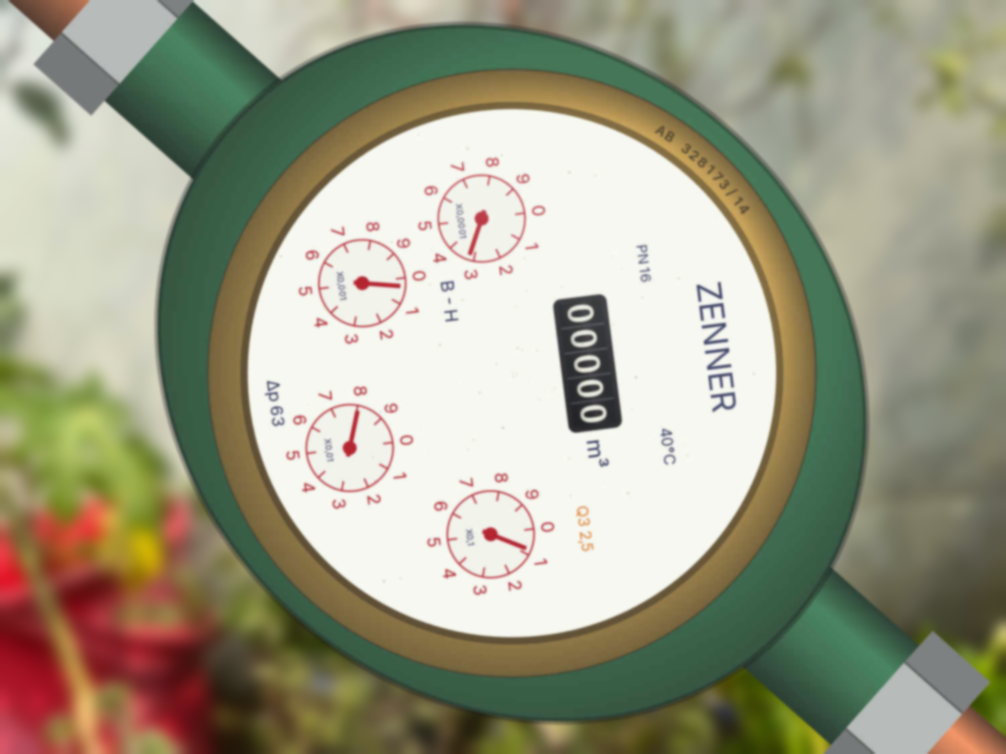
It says 0.0803 m³
